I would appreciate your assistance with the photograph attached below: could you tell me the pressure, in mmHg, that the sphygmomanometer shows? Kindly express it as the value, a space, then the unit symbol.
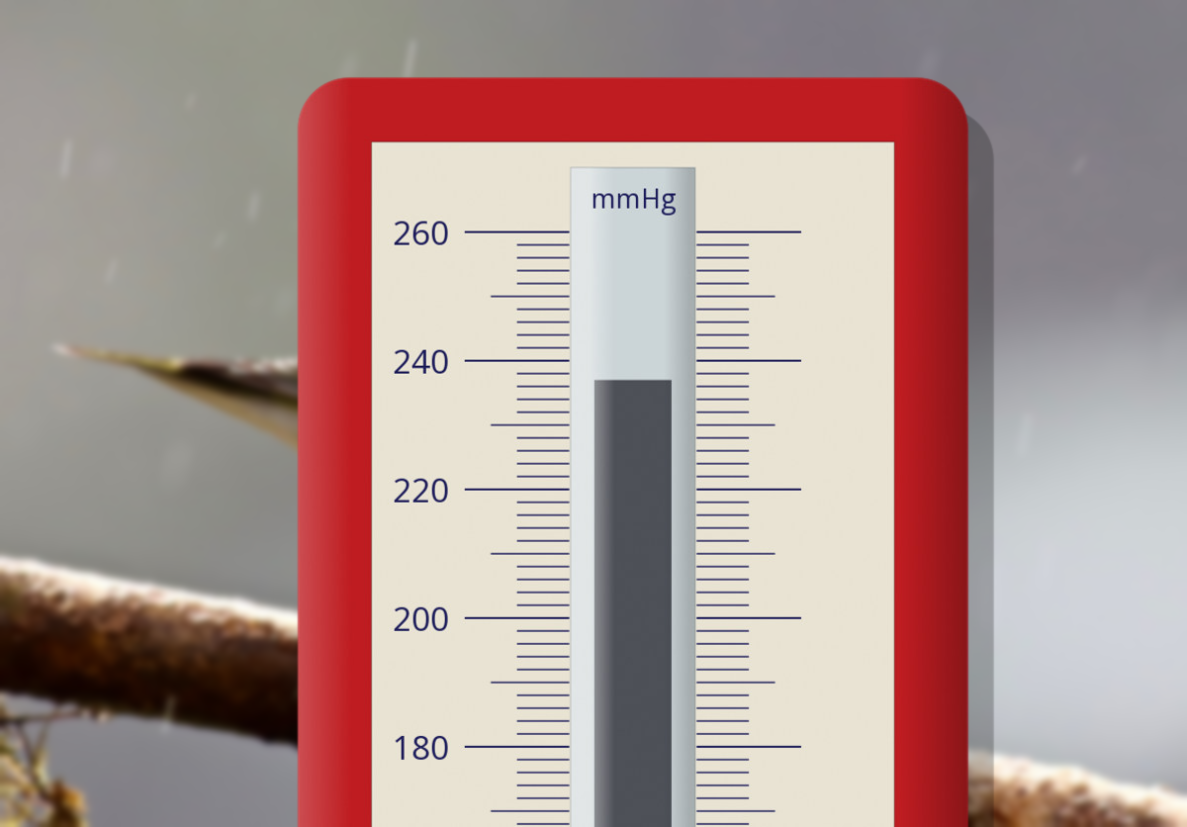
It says 237 mmHg
